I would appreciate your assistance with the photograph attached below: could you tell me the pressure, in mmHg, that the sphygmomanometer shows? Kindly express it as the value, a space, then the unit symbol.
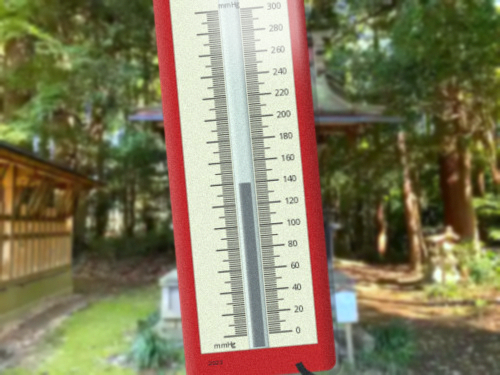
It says 140 mmHg
